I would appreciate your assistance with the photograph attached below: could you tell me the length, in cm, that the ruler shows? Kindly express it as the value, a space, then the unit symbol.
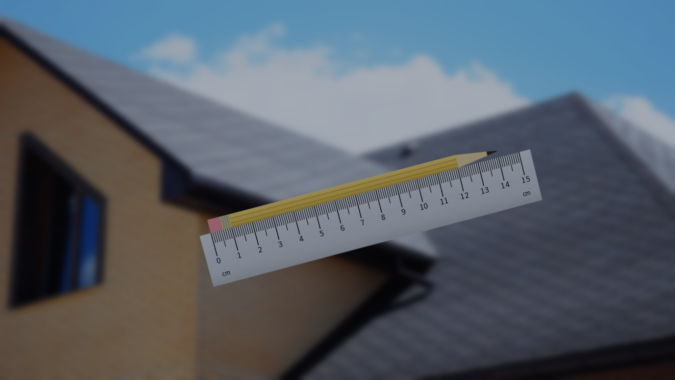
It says 14 cm
